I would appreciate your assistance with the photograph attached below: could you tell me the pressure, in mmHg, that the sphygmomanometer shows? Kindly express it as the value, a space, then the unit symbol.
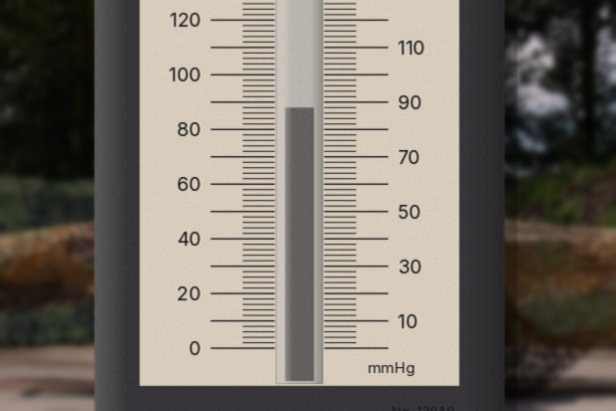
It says 88 mmHg
